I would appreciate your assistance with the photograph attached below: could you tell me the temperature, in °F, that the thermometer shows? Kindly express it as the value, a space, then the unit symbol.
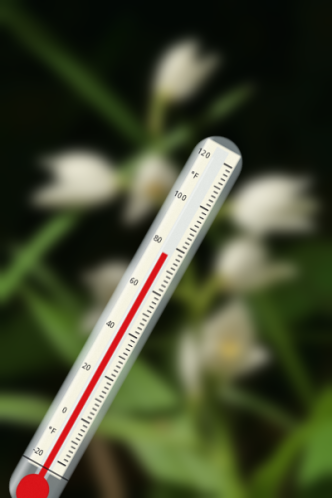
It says 76 °F
